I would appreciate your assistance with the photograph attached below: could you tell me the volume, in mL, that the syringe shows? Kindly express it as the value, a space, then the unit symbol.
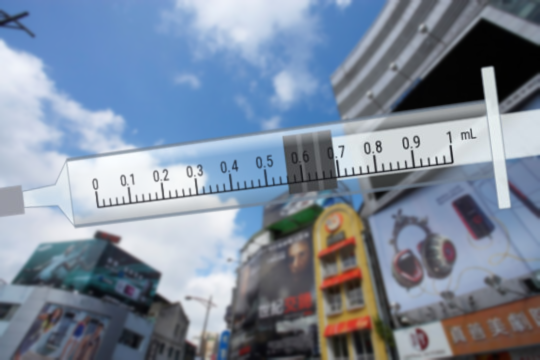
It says 0.56 mL
